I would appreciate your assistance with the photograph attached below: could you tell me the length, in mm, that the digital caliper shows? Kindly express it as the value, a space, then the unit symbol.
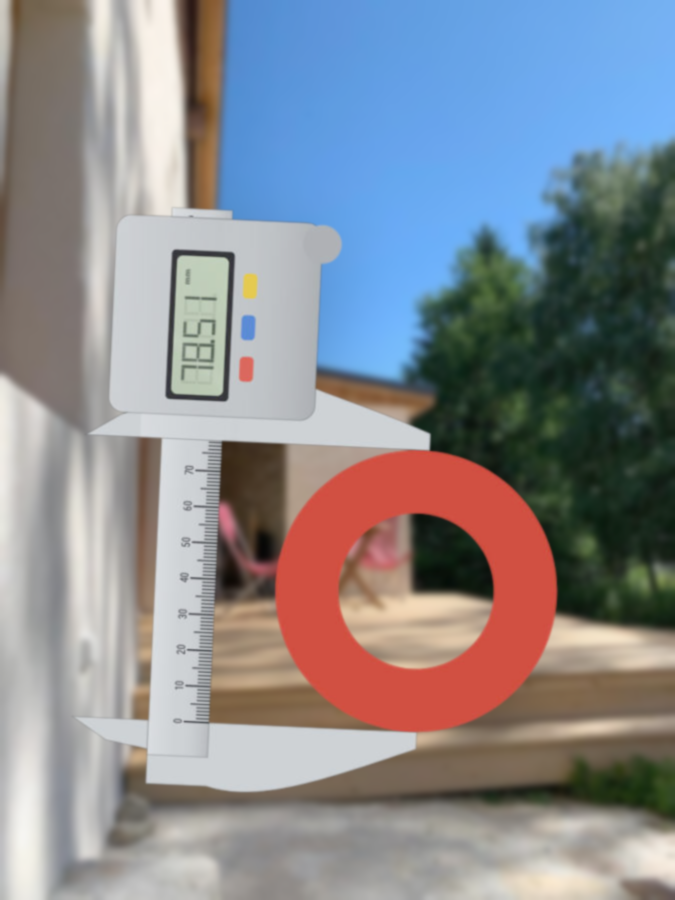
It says 78.51 mm
